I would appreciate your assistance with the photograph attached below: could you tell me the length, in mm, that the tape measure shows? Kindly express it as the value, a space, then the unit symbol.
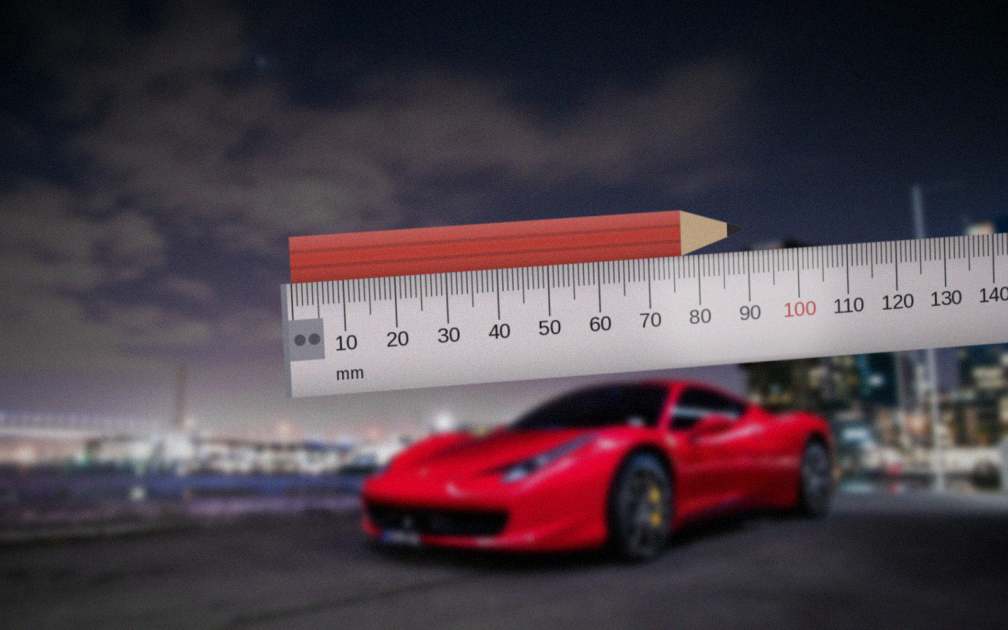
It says 89 mm
